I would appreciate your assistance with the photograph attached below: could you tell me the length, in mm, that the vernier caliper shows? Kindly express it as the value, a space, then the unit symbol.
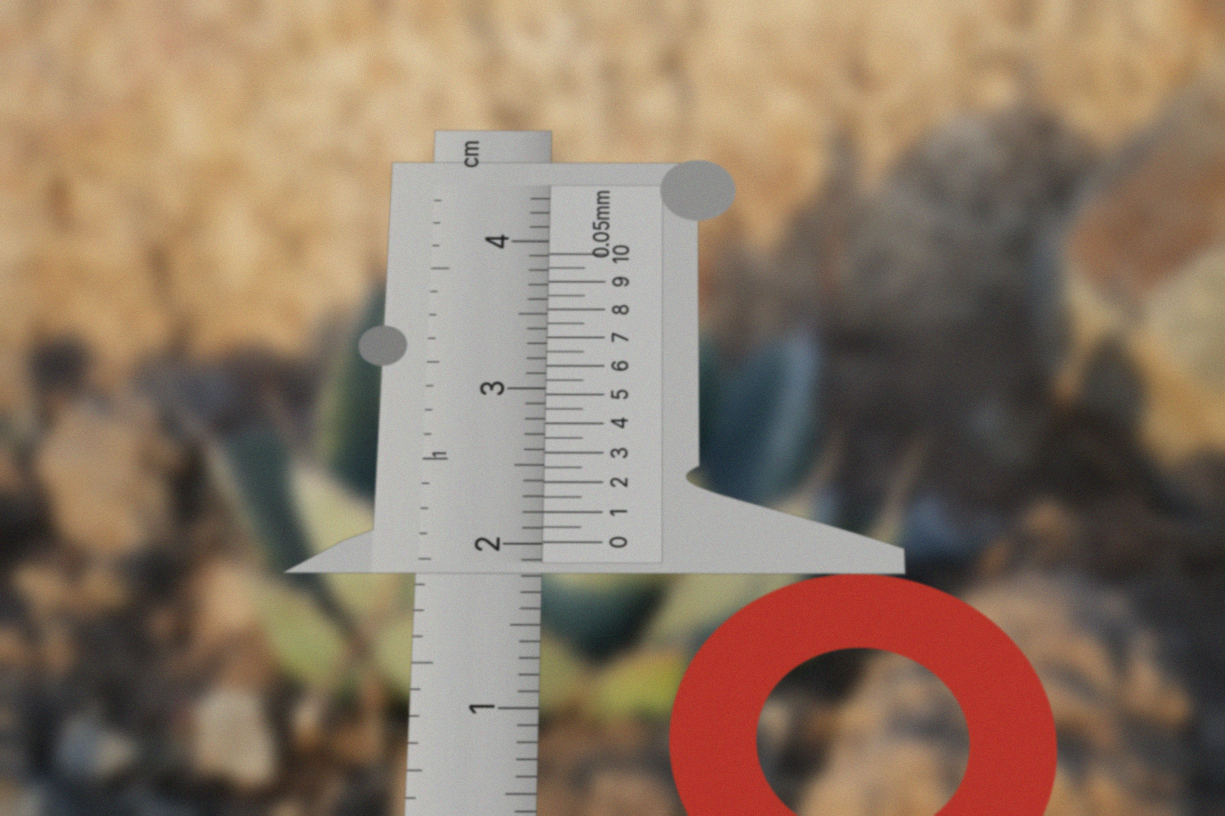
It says 20.1 mm
